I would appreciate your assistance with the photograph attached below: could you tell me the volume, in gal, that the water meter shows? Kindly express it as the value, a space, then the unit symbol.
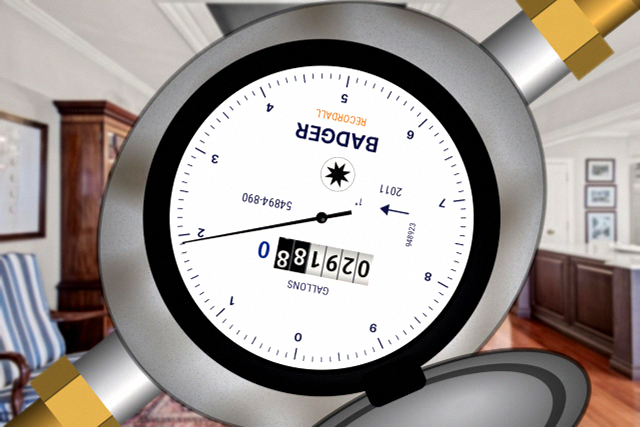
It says 291881.9 gal
